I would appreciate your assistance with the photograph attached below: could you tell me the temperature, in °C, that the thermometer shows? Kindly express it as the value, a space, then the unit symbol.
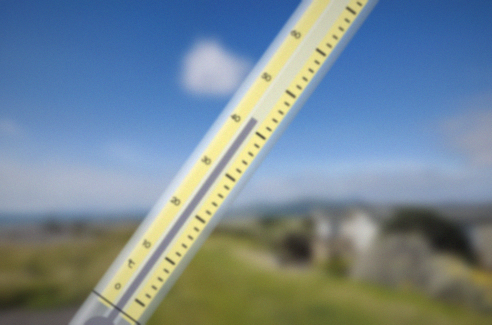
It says 42 °C
